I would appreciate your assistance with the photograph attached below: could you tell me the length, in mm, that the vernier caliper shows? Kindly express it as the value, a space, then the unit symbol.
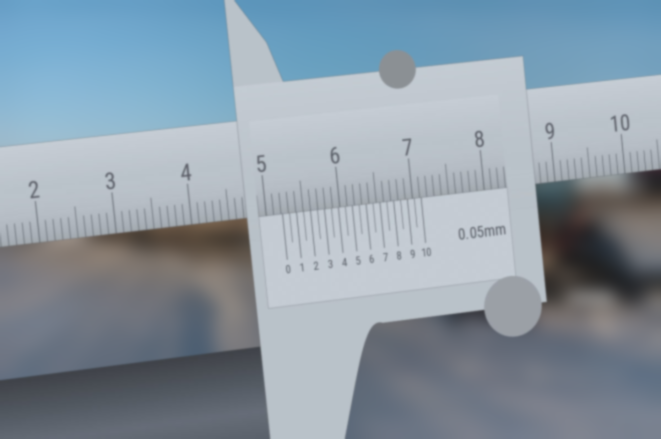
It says 52.2 mm
